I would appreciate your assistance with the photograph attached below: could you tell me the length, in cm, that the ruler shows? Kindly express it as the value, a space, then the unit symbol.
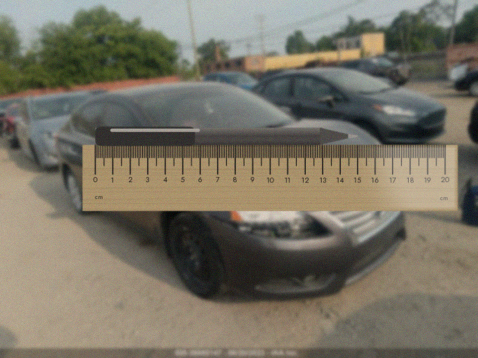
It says 15 cm
